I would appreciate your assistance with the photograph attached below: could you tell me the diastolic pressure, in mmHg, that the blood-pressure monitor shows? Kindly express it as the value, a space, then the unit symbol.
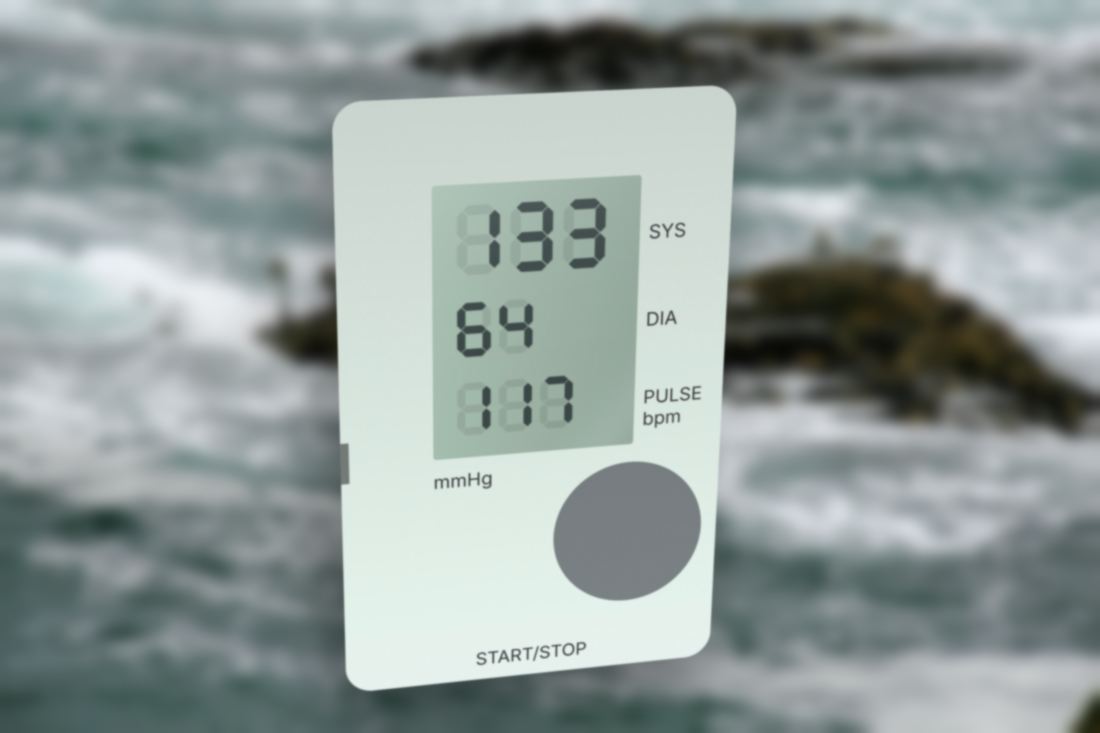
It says 64 mmHg
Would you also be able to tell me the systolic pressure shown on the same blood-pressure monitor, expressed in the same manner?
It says 133 mmHg
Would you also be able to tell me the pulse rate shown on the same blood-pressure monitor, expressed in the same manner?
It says 117 bpm
